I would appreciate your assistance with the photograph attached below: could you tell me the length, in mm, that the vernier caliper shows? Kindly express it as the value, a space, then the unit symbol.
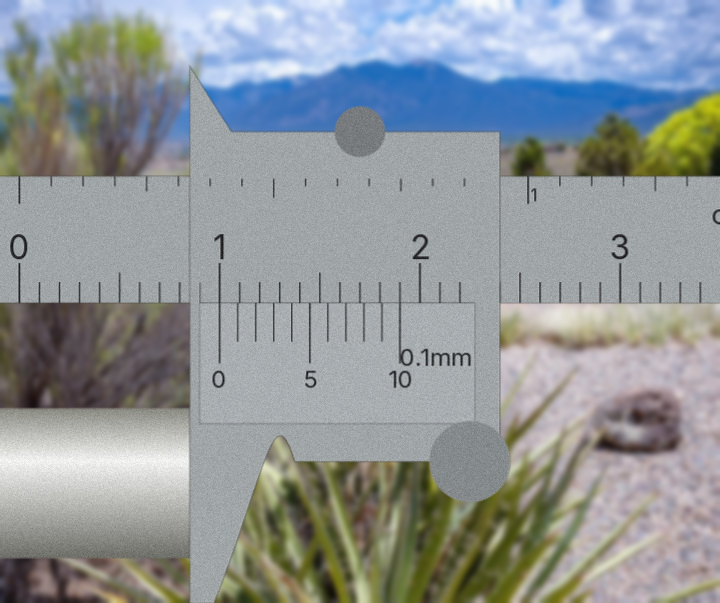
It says 10.0 mm
